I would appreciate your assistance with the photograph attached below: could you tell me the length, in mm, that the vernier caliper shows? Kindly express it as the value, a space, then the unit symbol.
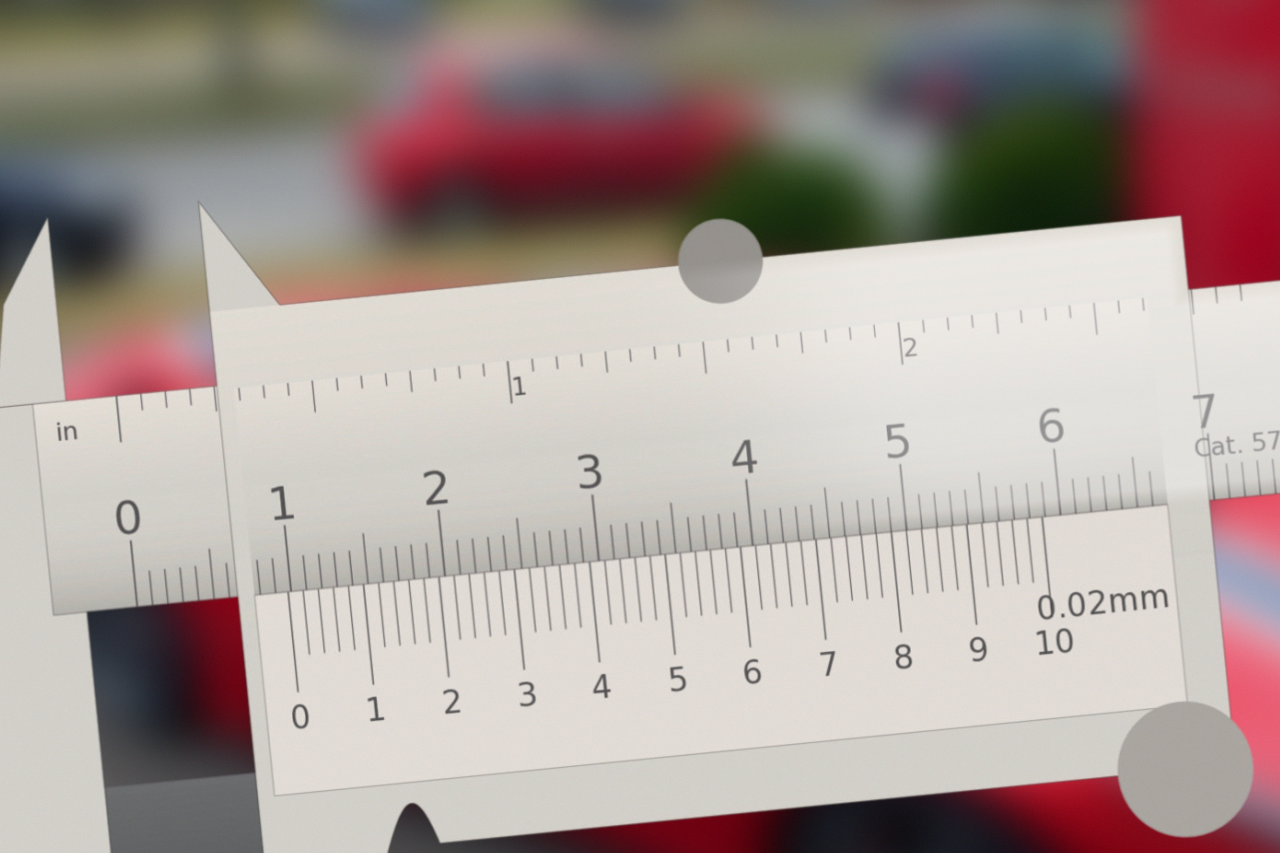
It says 9.8 mm
